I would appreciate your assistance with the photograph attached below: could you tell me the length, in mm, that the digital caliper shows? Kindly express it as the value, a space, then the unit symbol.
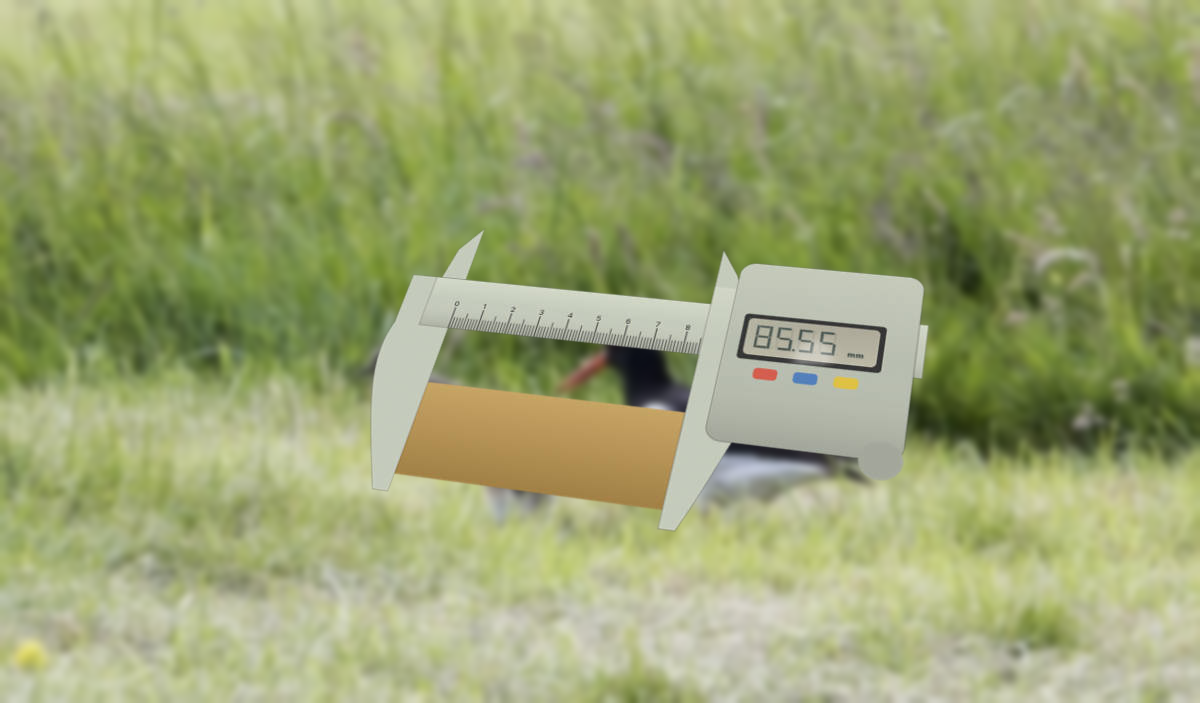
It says 85.55 mm
